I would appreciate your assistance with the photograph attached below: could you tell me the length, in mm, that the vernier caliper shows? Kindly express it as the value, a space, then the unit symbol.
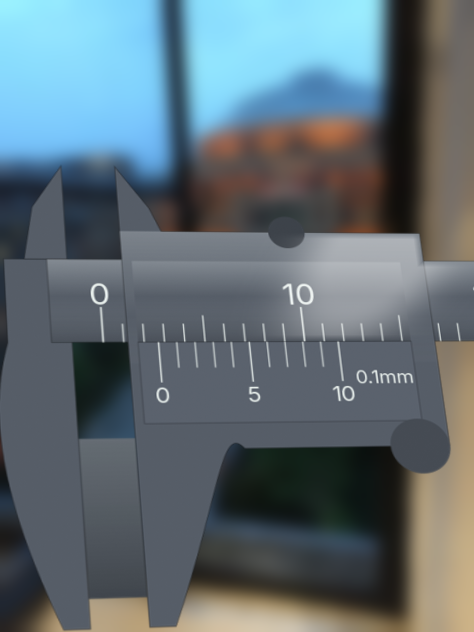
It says 2.7 mm
